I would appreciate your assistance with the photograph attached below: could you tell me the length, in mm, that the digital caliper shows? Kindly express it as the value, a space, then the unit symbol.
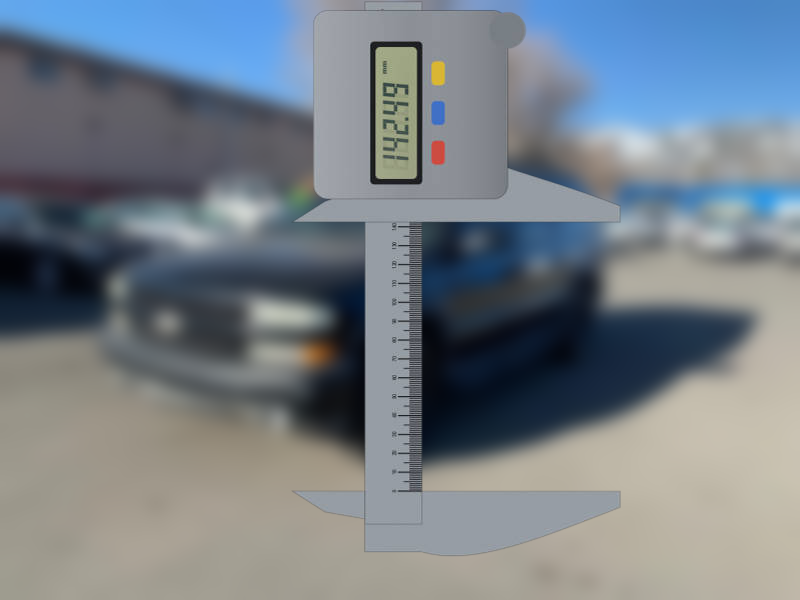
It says 142.49 mm
